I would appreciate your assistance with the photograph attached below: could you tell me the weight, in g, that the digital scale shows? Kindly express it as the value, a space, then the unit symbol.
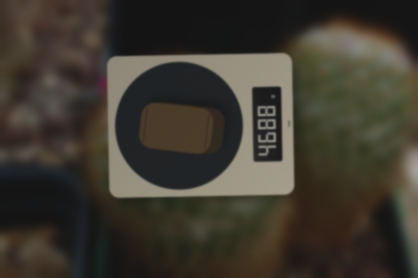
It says 4688 g
